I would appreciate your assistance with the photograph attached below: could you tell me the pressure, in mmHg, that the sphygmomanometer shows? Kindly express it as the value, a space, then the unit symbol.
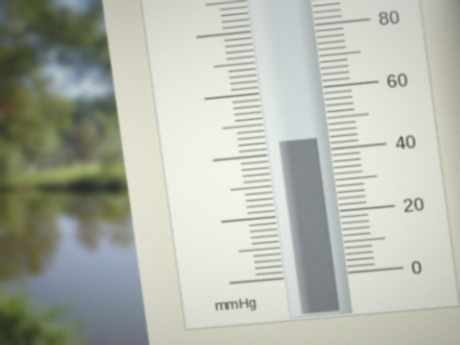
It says 44 mmHg
